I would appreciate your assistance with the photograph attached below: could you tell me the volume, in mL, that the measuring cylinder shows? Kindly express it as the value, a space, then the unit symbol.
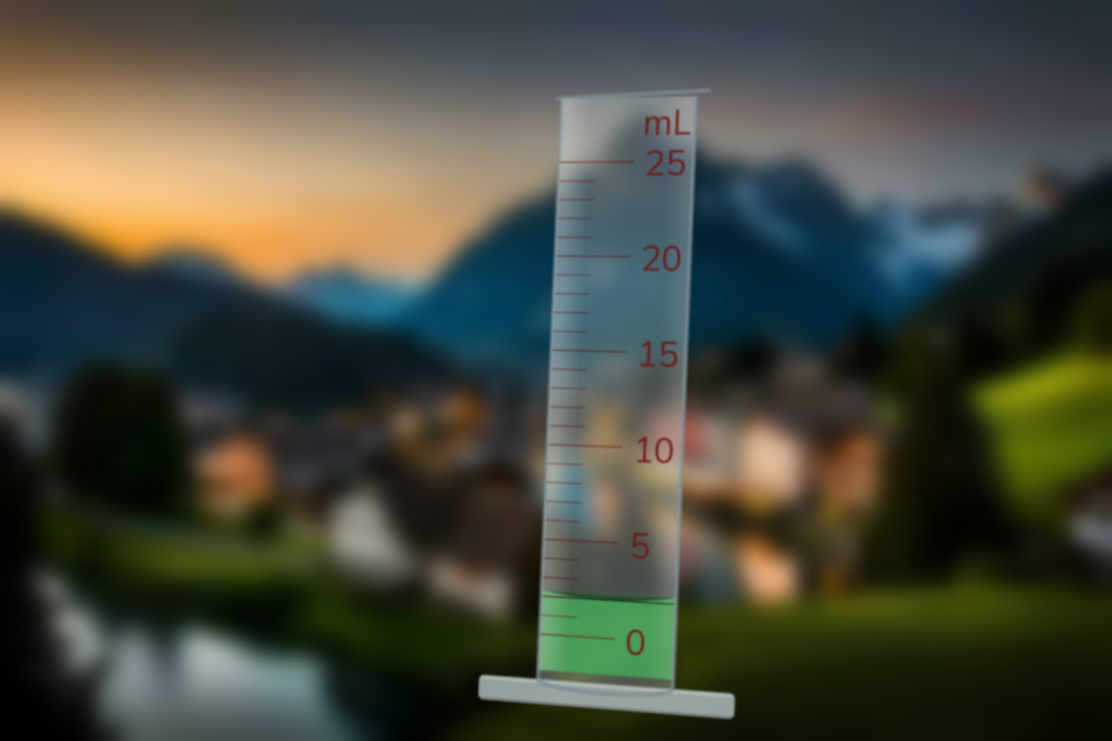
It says 2 mL
